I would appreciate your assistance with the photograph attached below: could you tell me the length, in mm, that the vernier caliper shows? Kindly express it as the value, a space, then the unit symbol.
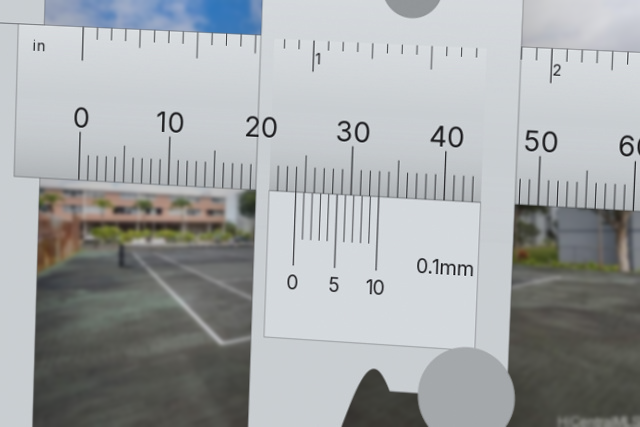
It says 24.0 mm
